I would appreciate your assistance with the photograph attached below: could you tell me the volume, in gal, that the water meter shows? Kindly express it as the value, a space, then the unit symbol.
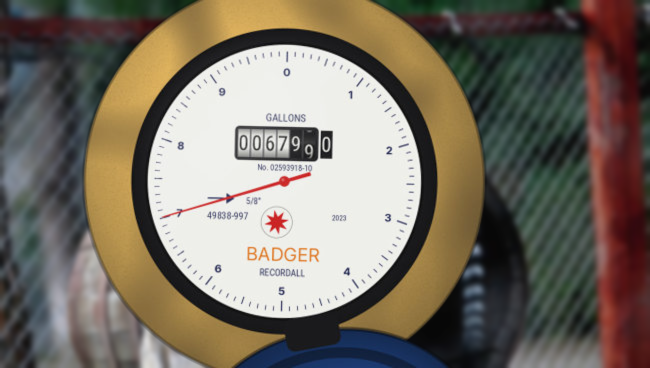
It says 67987.0 gal
